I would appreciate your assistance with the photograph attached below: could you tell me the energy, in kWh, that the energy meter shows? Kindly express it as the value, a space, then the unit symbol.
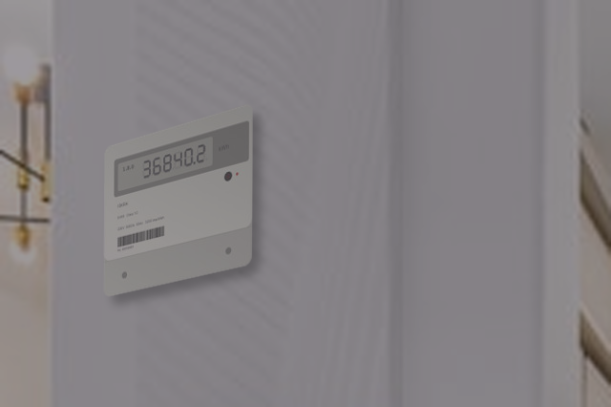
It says 36840.2 kWh
